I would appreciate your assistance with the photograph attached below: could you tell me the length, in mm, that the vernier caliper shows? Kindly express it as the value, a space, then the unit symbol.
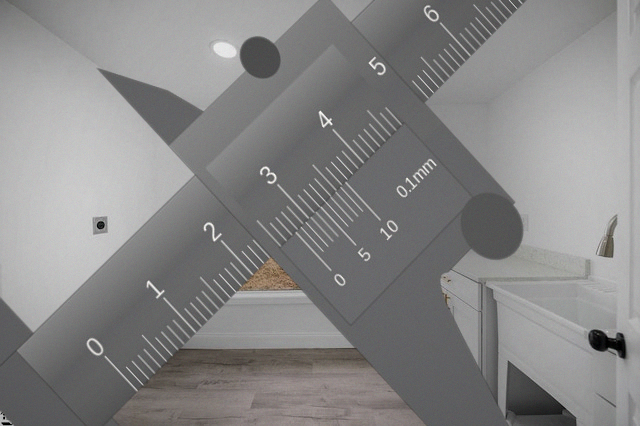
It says 27.6 mm
